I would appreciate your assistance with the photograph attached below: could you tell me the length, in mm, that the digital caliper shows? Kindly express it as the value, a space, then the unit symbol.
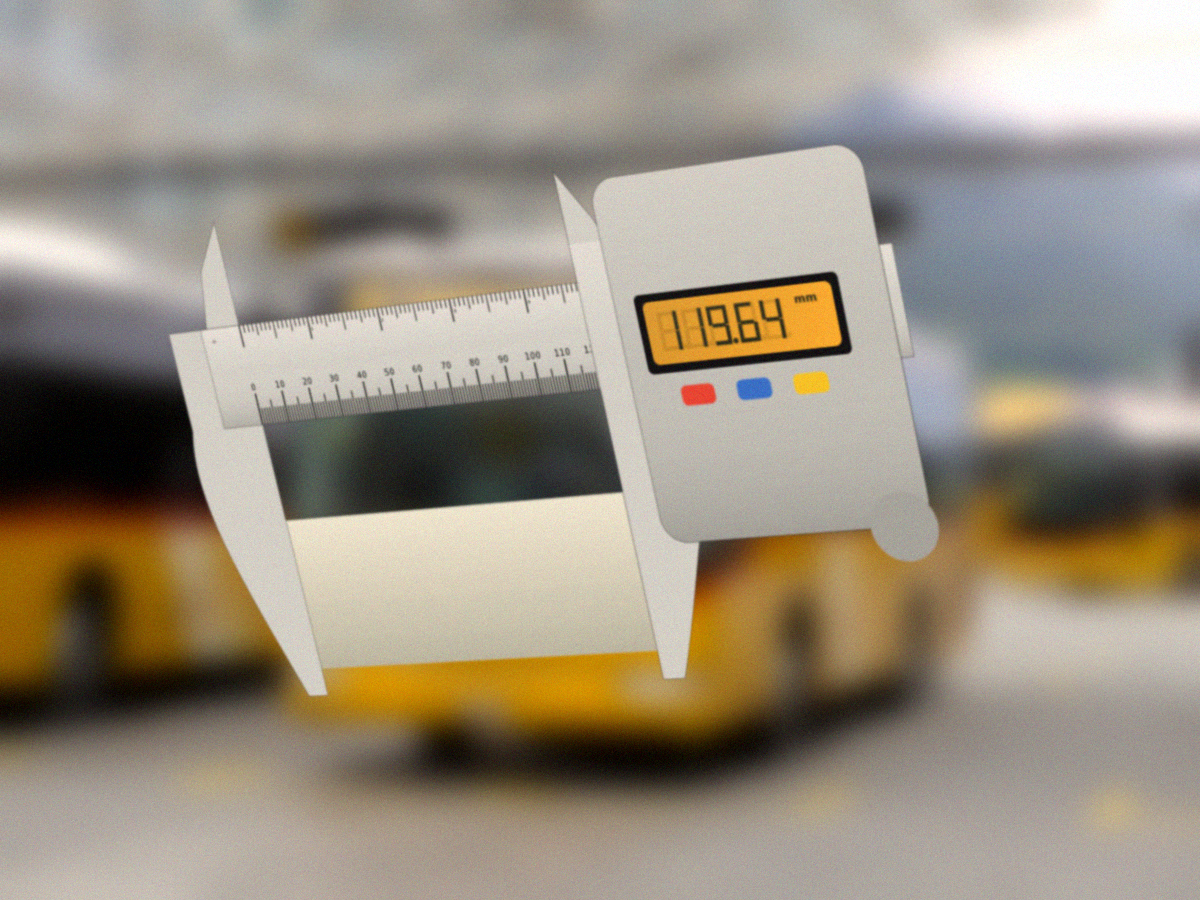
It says 119.64 mm
